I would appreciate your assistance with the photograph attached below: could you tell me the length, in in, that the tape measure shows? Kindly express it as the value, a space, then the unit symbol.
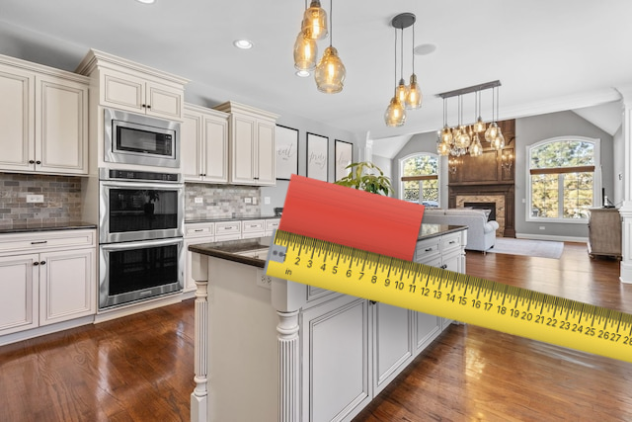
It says 10.5 in
